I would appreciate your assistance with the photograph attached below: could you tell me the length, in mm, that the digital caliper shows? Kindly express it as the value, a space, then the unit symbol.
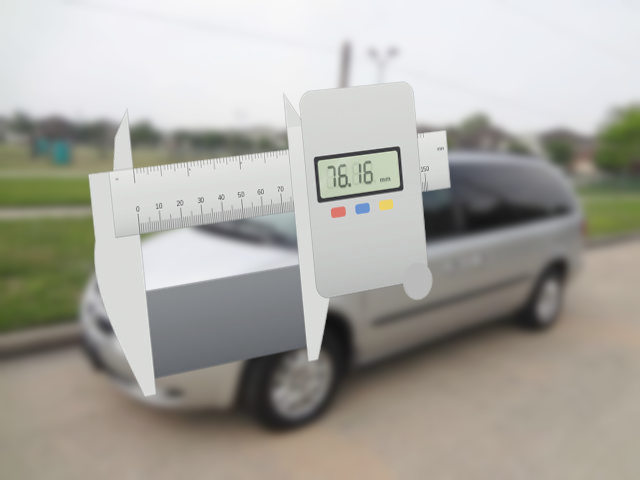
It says 76.16 mm
